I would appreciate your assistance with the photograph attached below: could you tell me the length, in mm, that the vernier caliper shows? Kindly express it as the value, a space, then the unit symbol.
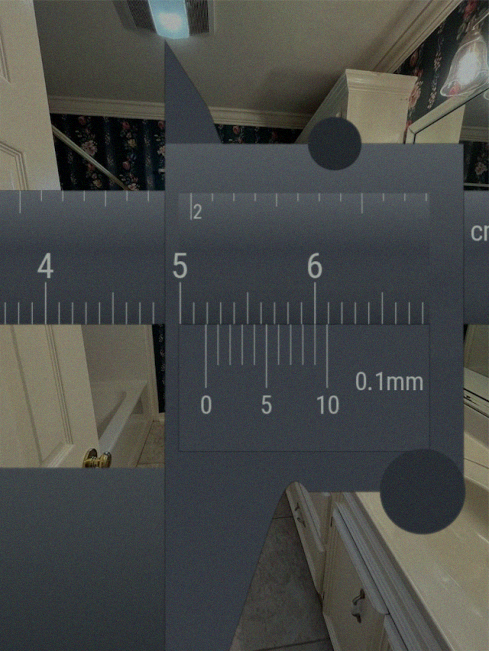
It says 51.9 mm
